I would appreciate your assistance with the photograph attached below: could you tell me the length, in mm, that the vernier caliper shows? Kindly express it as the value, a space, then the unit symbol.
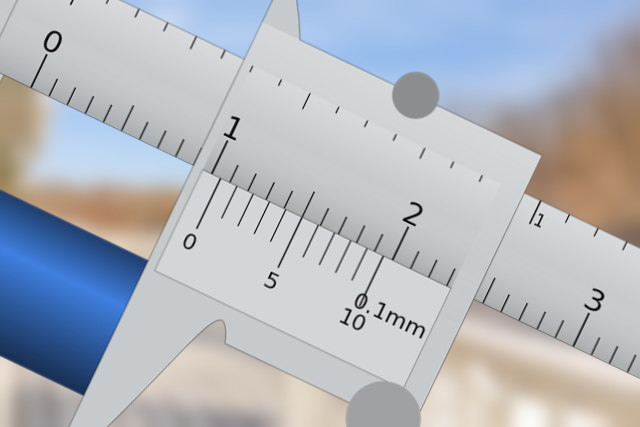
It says 10.5 mm
